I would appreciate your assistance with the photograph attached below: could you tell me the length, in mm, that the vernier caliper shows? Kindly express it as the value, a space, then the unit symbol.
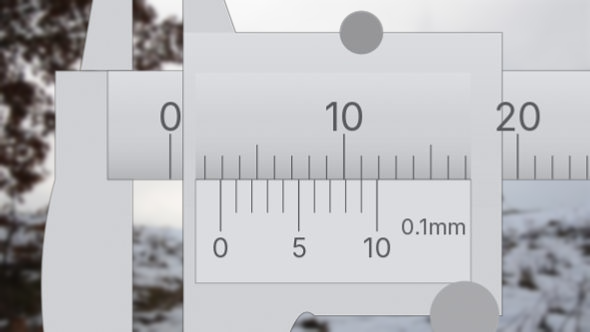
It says 2.9 mm
